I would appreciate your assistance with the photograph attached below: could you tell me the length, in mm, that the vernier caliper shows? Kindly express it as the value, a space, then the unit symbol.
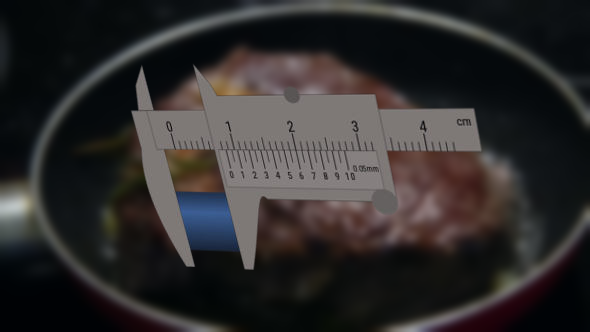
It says 8.6 mm
